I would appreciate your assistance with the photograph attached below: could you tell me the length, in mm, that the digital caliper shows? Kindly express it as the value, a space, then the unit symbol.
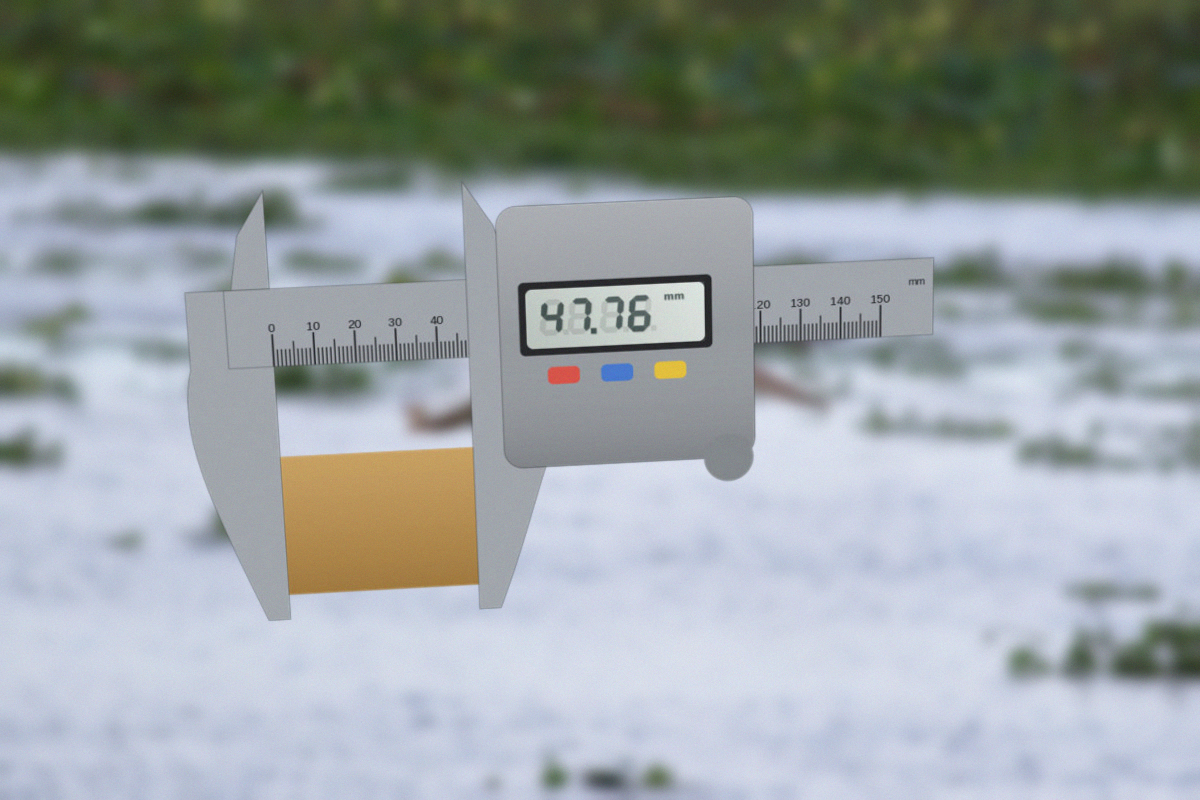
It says 47.76 mm
